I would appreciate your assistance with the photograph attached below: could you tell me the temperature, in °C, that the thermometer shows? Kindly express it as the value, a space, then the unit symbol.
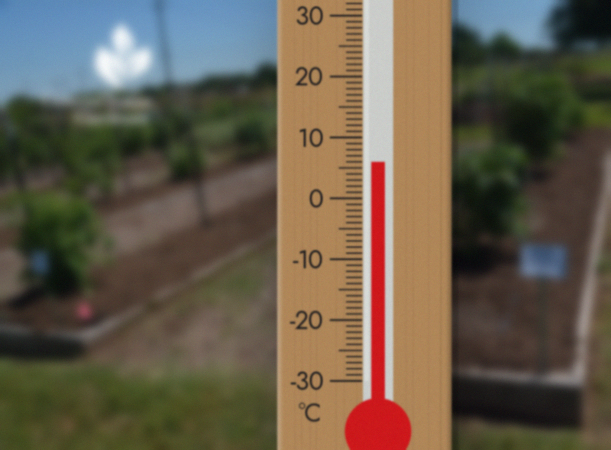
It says 6 °C
